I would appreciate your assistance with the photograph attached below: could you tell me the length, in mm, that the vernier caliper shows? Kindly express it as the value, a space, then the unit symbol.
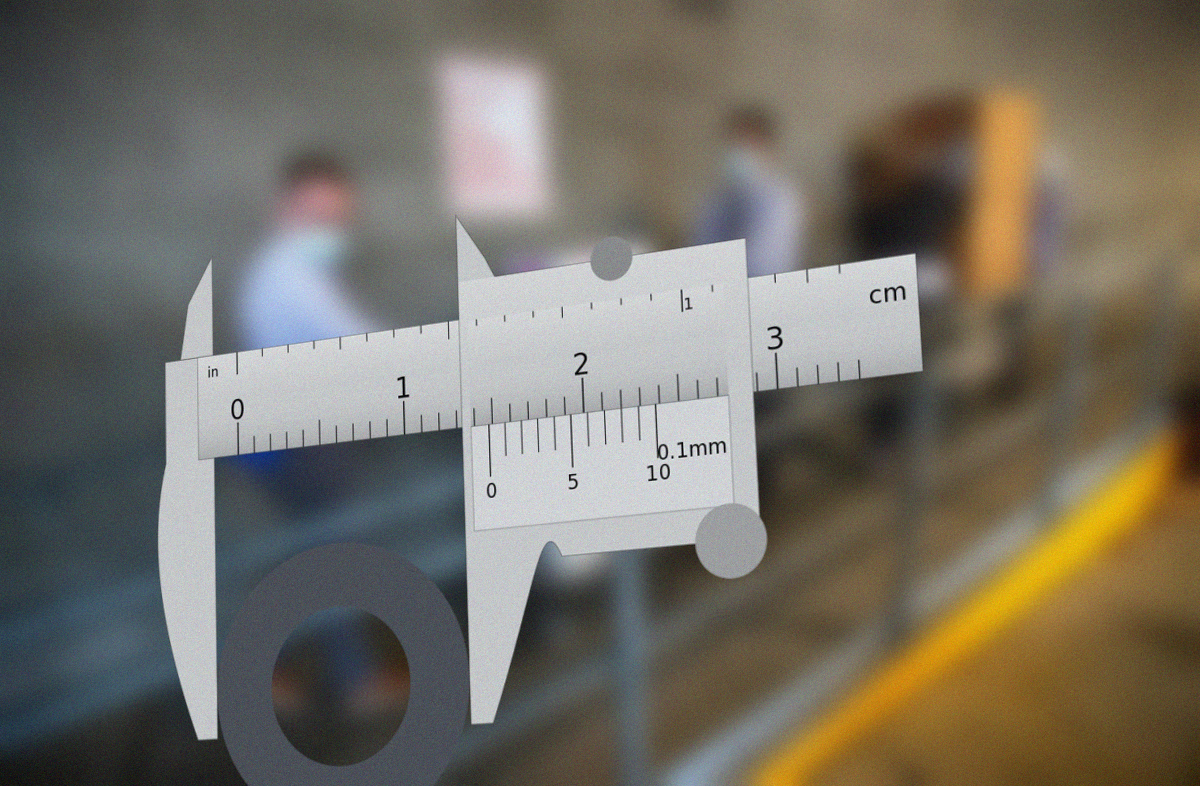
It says 14.8 mm
